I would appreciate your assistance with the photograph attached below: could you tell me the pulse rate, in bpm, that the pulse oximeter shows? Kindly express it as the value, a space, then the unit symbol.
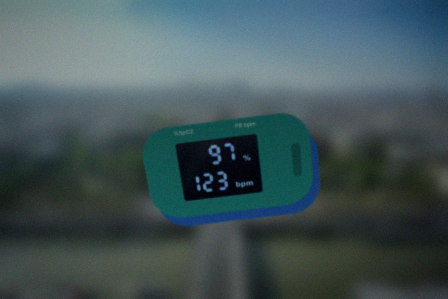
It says 123 bpm
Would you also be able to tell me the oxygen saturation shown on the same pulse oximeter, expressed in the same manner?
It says 97 %
